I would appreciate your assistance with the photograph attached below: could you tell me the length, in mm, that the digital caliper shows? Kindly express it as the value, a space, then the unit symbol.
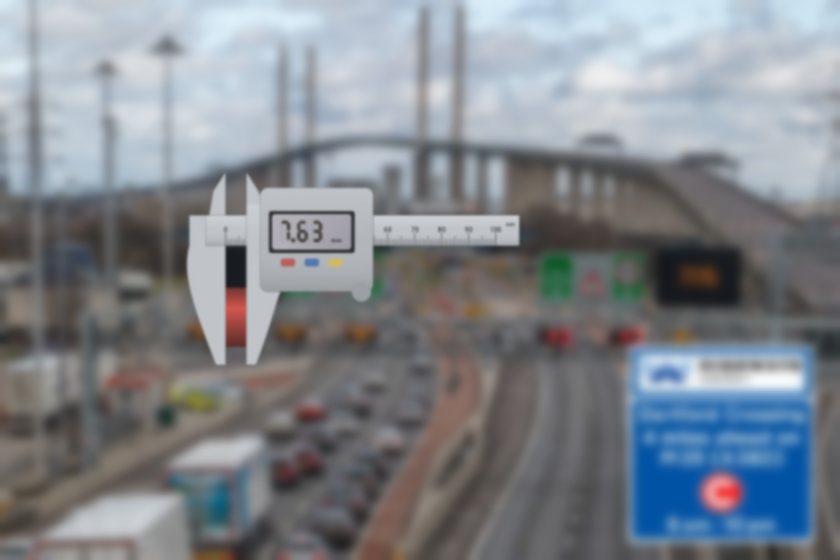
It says 7.63 mm
